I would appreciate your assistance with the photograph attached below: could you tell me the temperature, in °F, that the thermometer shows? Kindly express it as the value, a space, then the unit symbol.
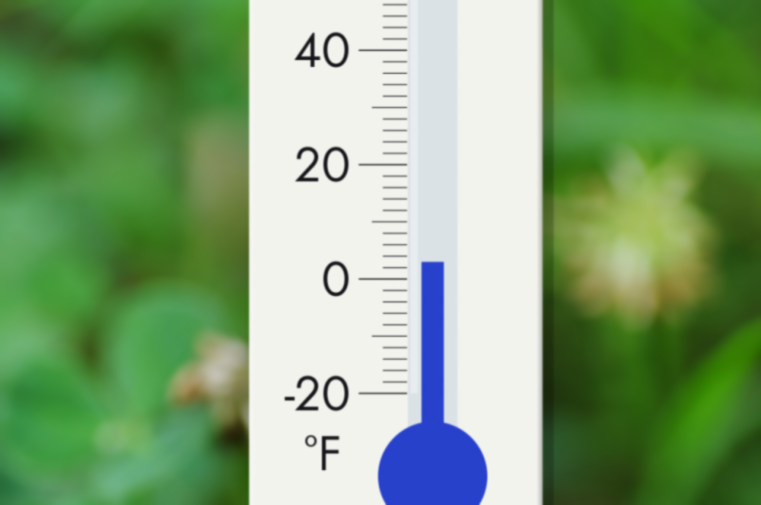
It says 3 °F
